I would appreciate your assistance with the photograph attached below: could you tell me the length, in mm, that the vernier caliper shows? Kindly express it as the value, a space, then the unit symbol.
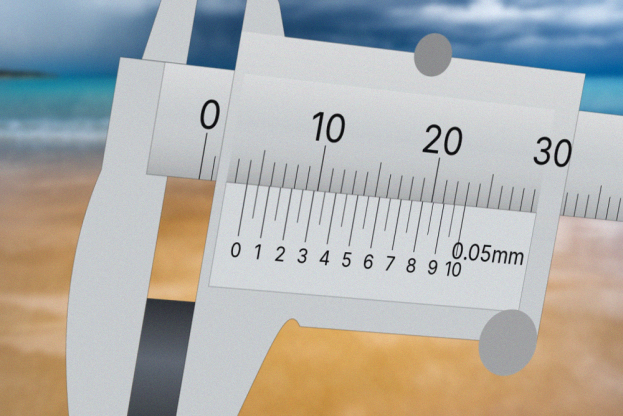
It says 4.0 mm
